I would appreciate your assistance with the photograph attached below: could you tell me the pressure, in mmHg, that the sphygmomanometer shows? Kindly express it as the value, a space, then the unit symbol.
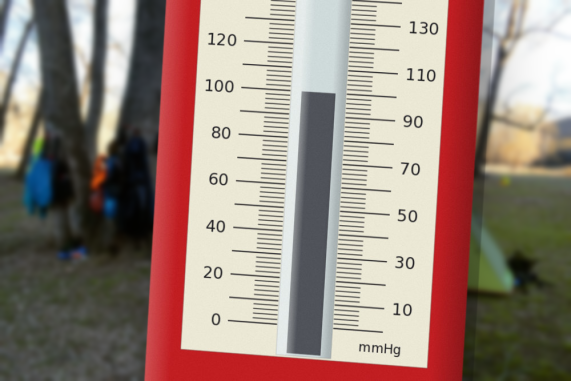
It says 100 mmHg
